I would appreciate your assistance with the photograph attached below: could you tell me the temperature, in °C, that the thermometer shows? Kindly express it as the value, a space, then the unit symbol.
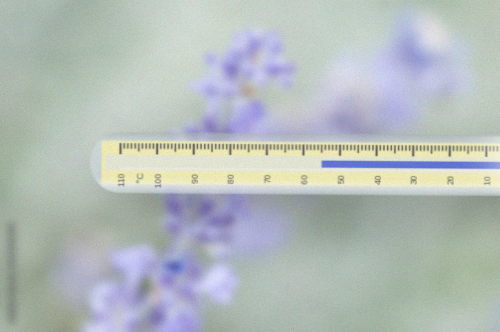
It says 55 °C
